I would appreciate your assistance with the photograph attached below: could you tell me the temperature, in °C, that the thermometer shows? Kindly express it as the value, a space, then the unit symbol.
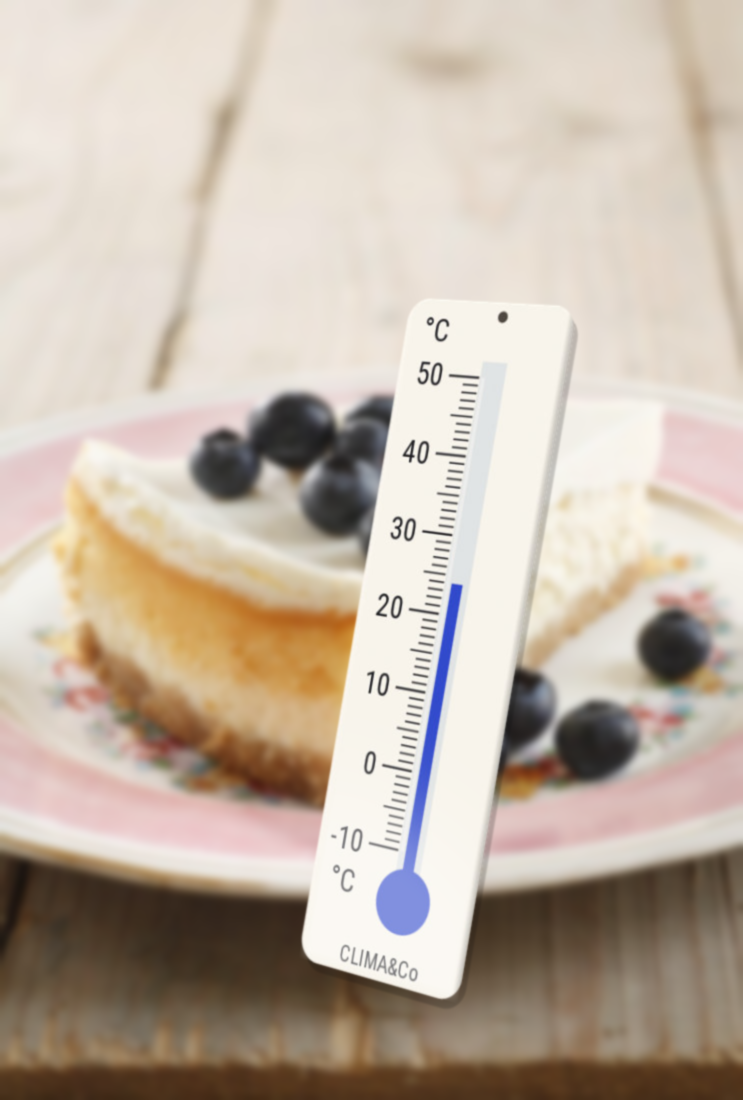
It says 24 °C
